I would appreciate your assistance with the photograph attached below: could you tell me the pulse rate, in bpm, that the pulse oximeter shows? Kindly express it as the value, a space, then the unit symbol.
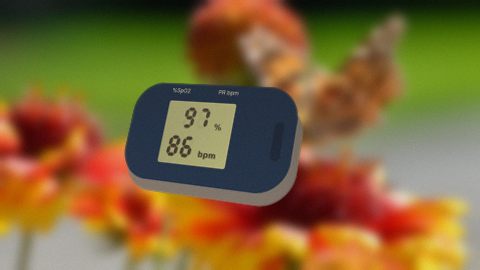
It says 86 bpm
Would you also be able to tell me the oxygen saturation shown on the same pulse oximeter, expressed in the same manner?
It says 97 %
